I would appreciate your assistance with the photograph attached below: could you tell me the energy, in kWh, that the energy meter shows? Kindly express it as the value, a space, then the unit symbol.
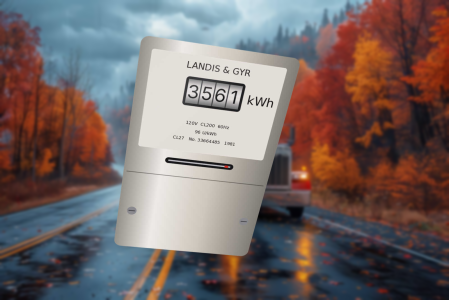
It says 3561 kWh
